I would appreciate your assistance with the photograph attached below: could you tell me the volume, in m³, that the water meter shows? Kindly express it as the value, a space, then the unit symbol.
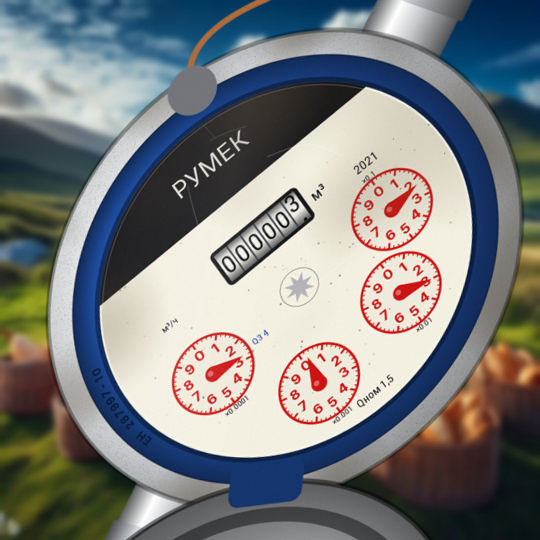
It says 3.2302 m³
